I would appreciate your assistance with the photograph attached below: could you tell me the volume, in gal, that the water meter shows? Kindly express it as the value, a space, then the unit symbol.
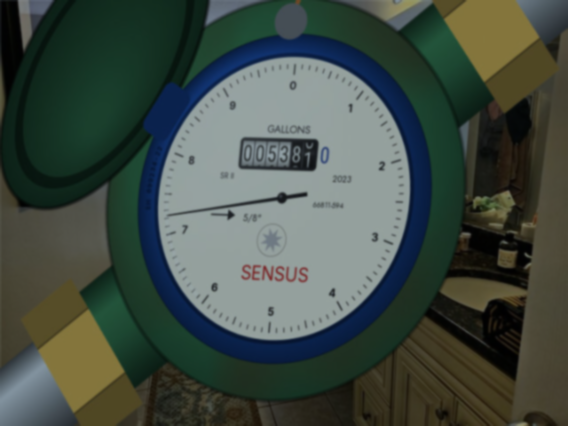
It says 53807.2 gal
